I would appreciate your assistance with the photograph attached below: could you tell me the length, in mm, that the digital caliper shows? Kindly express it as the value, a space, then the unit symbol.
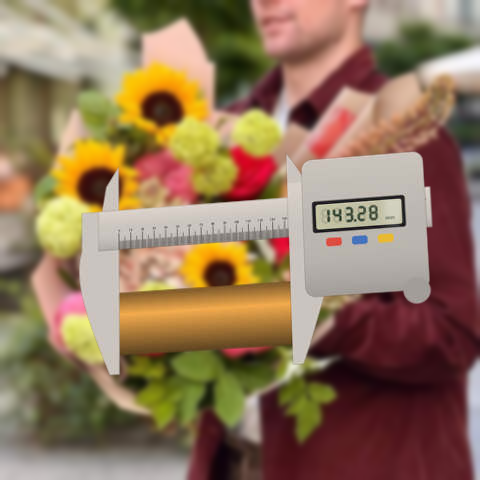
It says 143.28 mm
